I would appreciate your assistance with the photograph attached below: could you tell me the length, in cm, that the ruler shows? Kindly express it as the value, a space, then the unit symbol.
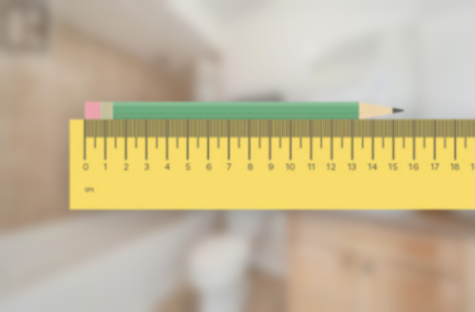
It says 15.5 cm
